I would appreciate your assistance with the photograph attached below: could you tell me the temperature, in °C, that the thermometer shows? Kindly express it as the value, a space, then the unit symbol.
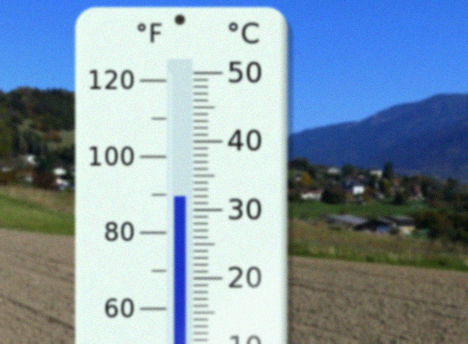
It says 32 °C
